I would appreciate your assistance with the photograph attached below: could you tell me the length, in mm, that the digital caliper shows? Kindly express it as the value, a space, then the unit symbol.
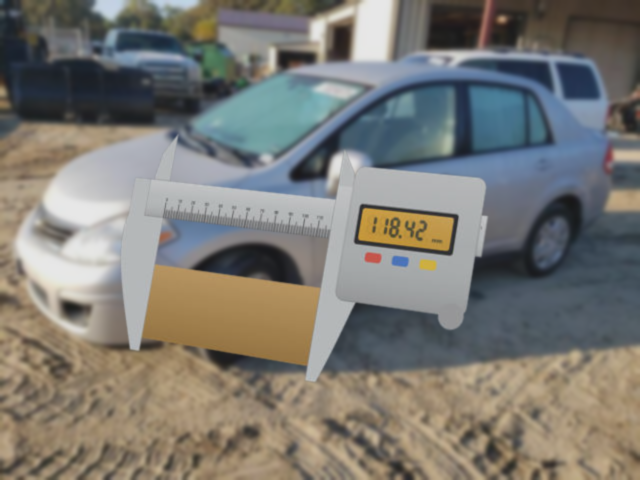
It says 118.42 mm
